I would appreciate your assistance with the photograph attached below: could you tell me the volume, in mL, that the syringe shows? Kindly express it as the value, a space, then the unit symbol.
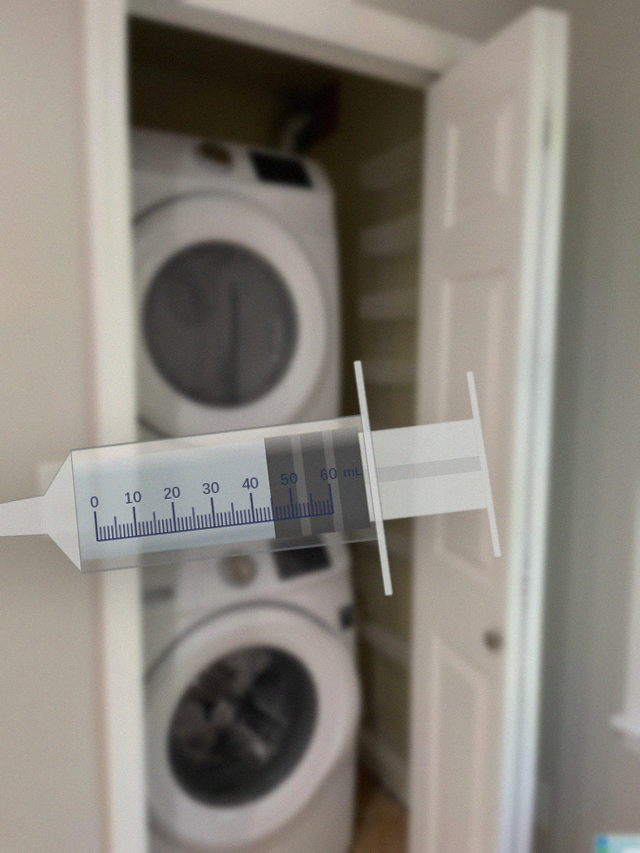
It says 45 mL
